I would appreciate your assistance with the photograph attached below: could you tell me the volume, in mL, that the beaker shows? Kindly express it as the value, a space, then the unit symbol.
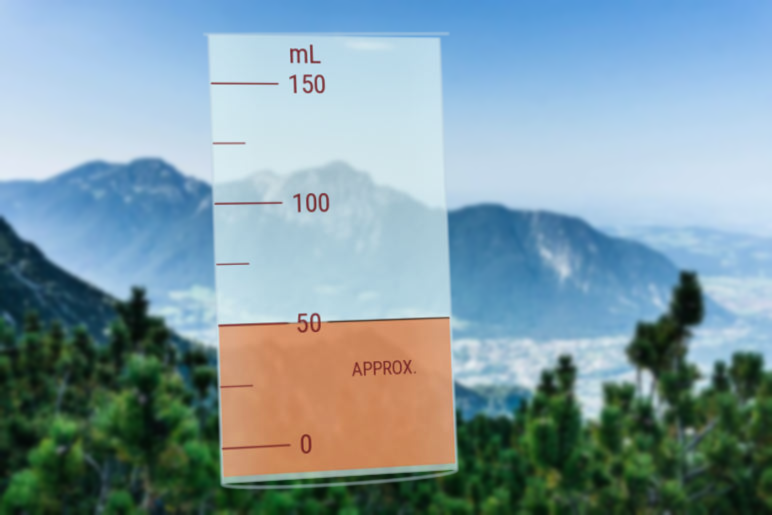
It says 50 mL
